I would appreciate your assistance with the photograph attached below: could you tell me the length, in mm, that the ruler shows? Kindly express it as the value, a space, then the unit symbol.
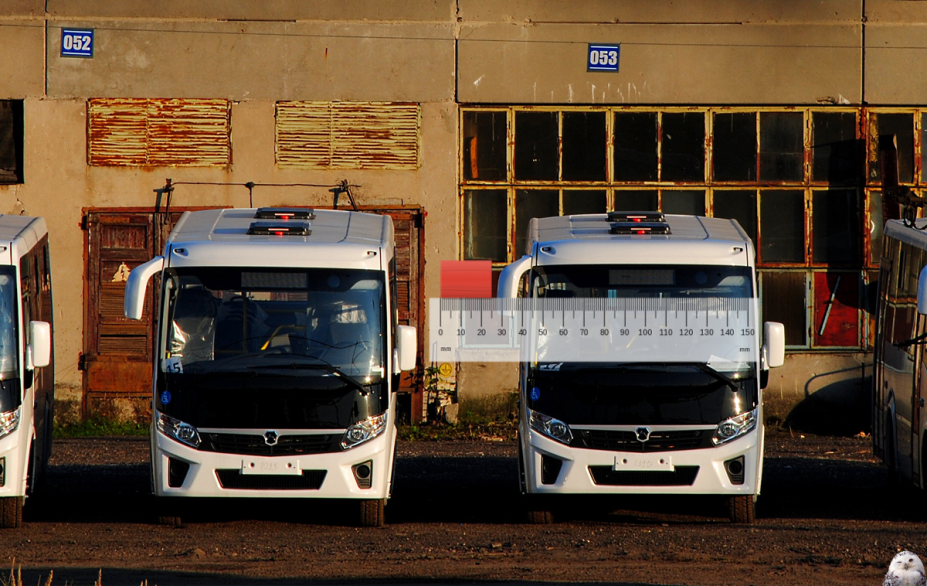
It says 25 mm
